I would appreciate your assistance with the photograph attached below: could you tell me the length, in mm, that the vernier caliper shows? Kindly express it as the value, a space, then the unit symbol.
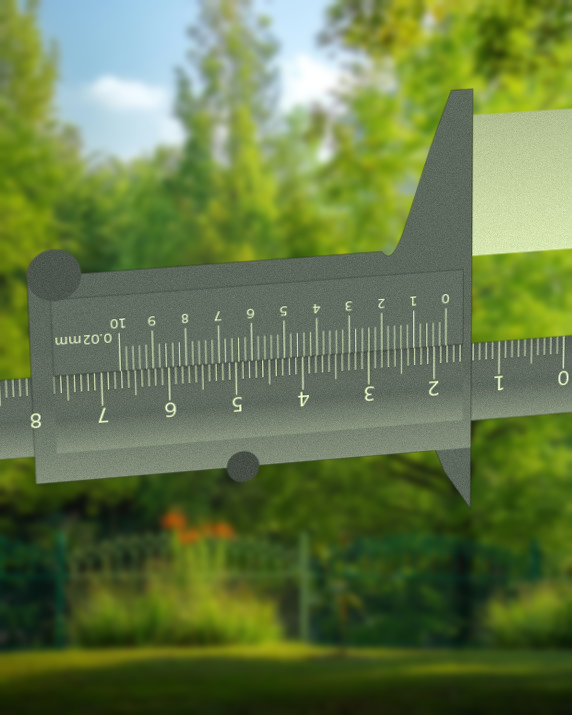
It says 18.2 mm
